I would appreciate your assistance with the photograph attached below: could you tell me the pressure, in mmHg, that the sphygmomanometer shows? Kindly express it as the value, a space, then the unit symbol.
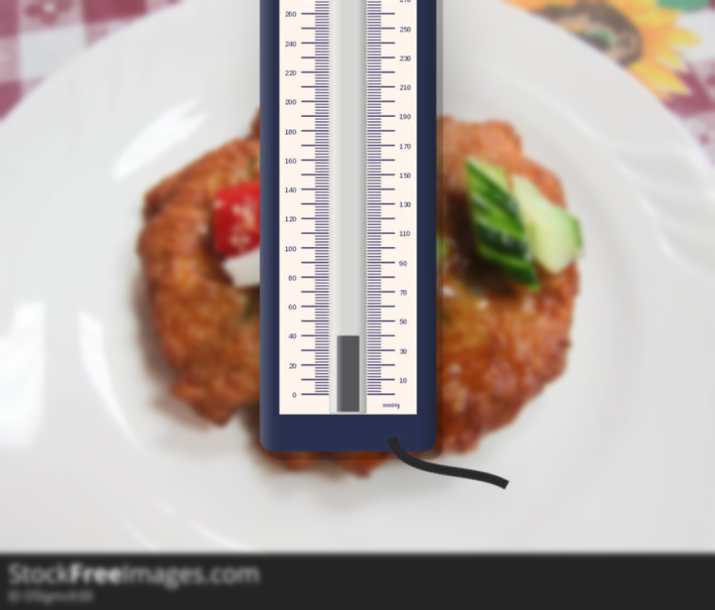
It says 40 mmHg
